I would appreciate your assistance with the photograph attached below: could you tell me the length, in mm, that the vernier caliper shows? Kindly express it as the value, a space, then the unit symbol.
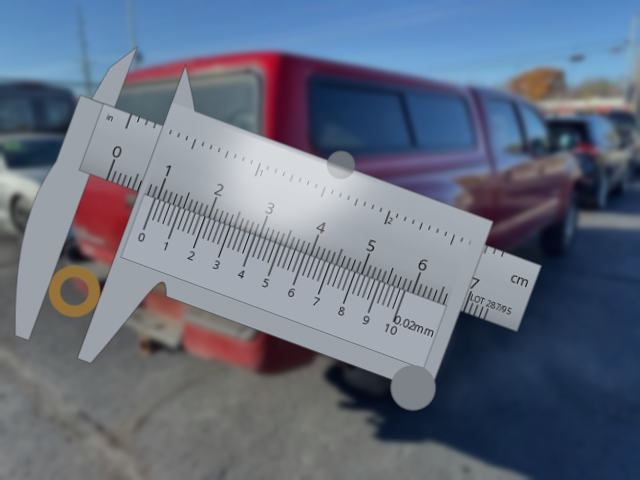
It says 9.5 mm
